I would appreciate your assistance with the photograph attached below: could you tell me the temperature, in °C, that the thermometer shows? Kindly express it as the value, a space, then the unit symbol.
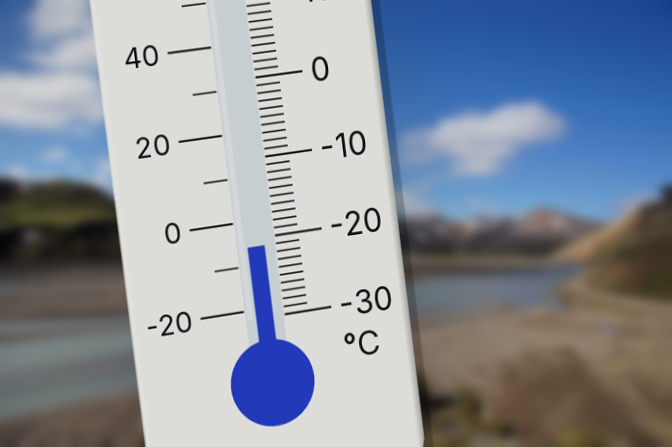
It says -21 °C
